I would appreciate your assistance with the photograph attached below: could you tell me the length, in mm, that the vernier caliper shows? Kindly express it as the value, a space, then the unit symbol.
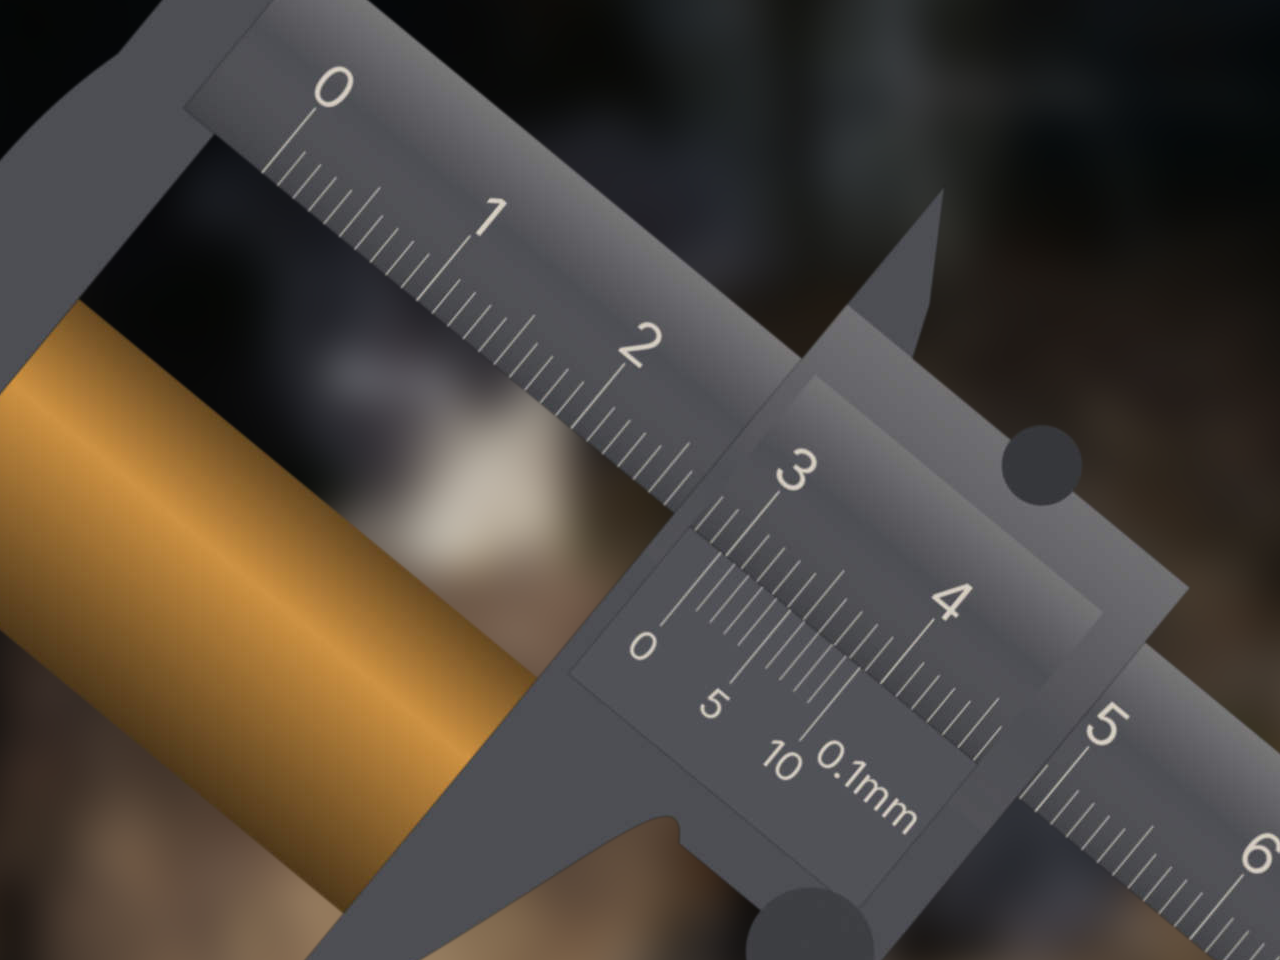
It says 29.7 mm
